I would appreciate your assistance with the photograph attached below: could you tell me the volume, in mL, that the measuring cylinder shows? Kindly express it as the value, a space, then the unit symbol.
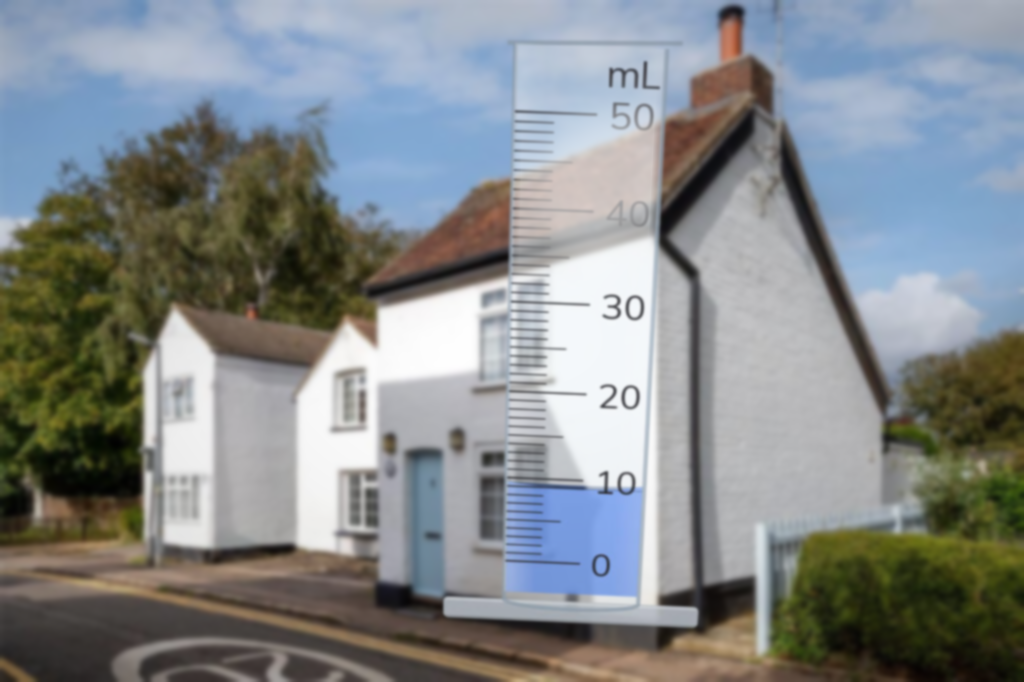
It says 9 mL
